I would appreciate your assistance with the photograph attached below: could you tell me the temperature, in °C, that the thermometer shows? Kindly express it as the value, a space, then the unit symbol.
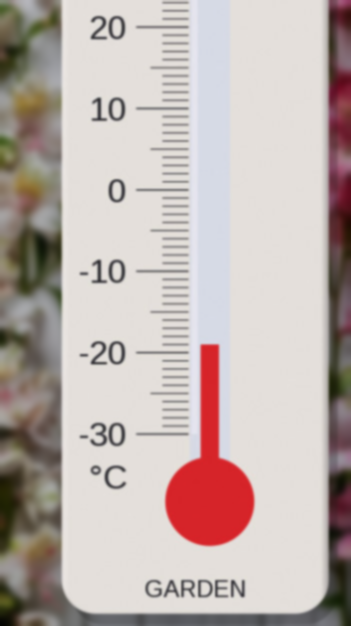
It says -19 °C
